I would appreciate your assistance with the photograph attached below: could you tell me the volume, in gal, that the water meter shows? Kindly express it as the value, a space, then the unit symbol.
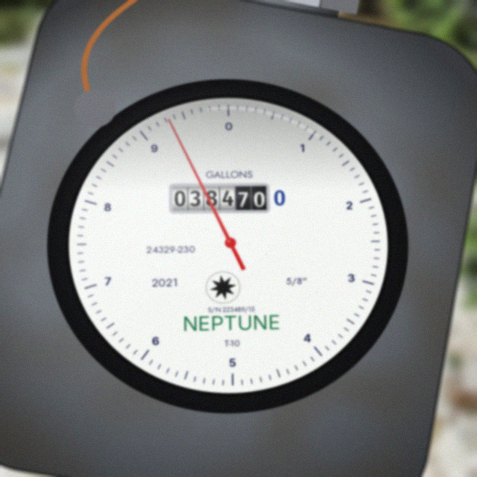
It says 384699.3 gal
